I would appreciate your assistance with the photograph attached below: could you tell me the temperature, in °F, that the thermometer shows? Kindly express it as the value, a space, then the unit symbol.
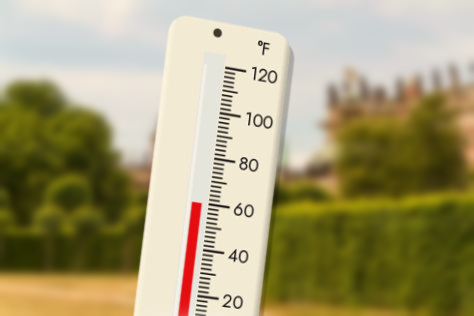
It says 60 °F
